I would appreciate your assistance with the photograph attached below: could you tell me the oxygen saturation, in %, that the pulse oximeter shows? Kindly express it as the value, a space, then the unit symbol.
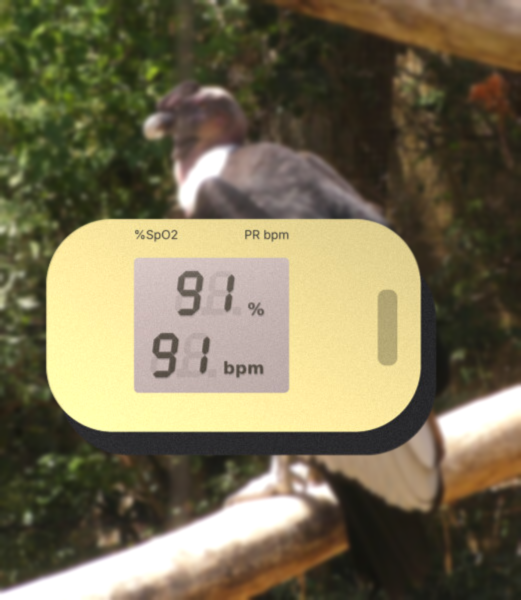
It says 91 %
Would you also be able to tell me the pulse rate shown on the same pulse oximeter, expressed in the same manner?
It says 91 bpm
